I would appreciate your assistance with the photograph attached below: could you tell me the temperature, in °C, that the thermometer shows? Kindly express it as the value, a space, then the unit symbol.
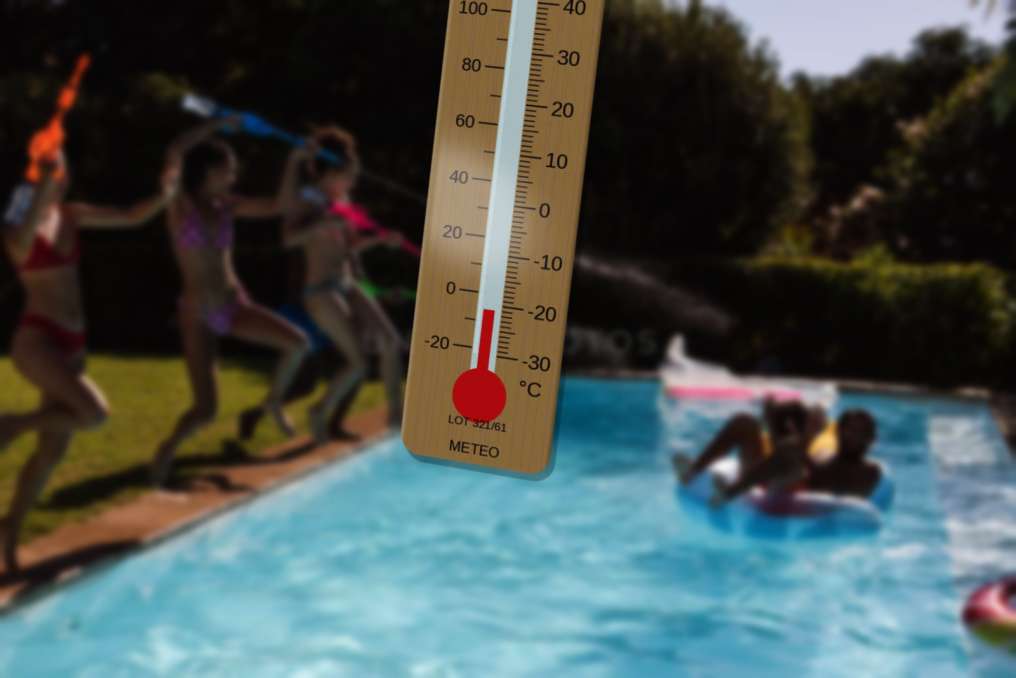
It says -21 °C
